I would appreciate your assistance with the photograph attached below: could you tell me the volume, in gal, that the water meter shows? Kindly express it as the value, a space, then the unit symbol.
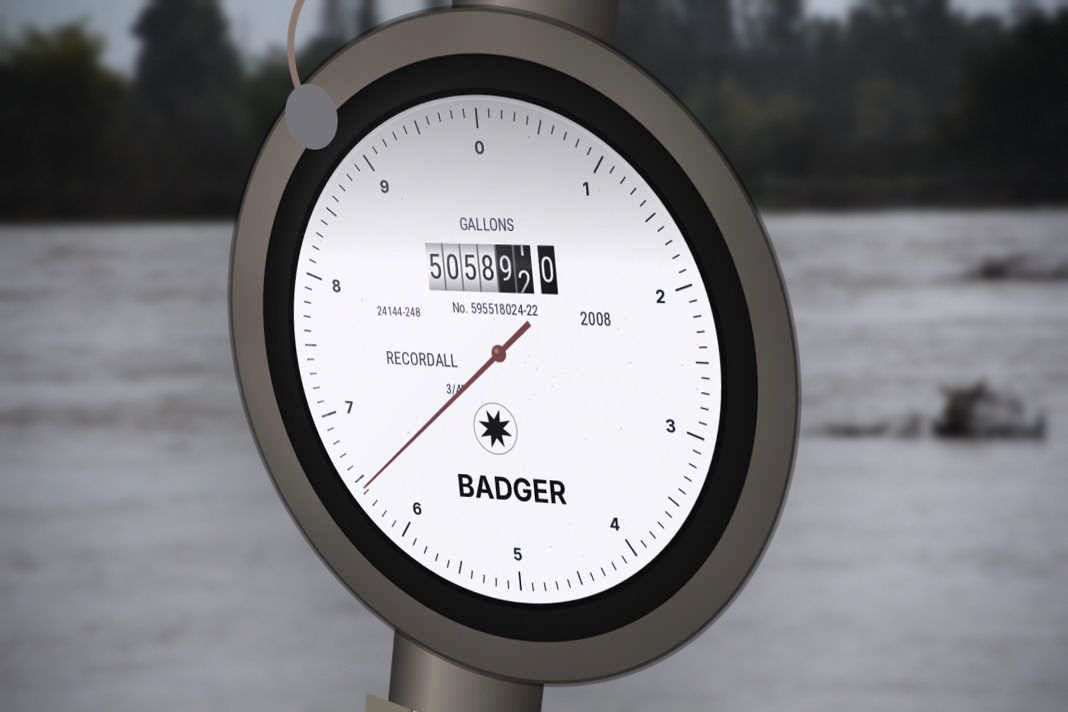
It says 5058916.4 gal
